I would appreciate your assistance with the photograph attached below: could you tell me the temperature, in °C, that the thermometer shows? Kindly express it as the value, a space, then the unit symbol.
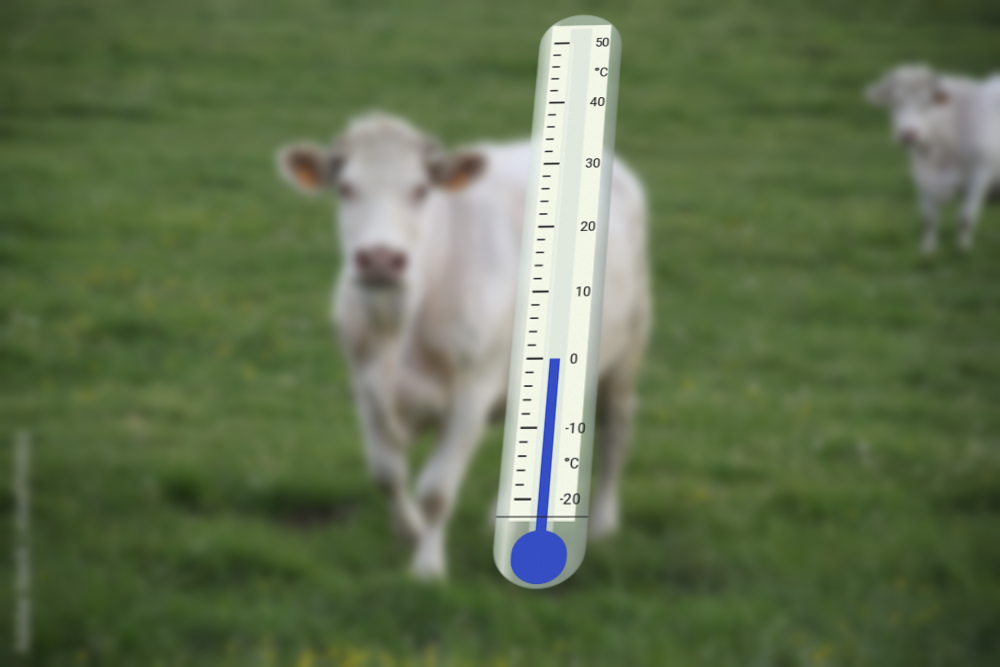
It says 0 °C
